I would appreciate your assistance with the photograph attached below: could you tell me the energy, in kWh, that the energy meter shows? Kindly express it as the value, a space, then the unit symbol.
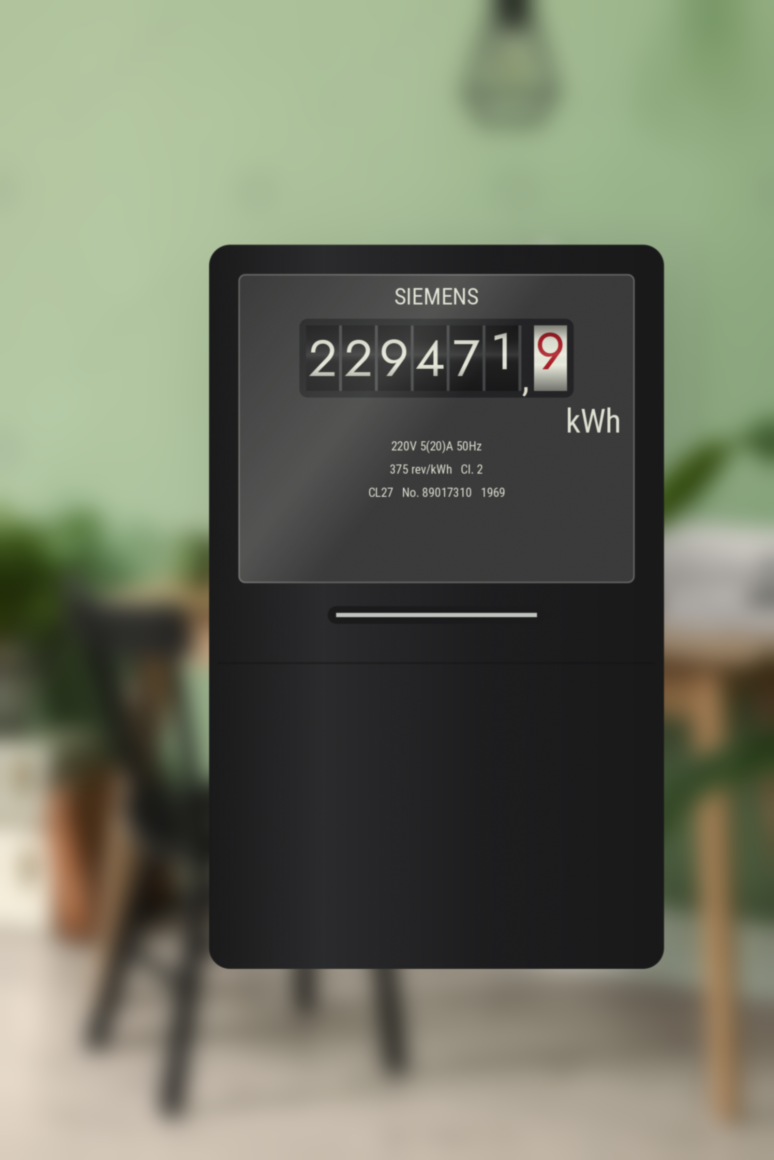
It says 229471.9 kWh
